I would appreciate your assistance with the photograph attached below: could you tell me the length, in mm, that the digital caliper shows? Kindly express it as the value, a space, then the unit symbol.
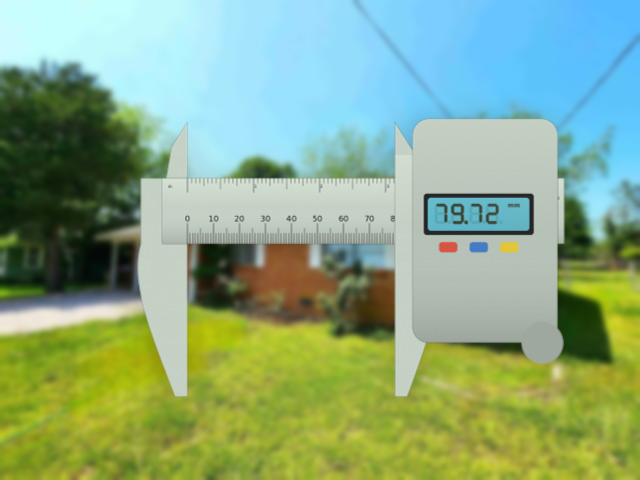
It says 79.72 mm
